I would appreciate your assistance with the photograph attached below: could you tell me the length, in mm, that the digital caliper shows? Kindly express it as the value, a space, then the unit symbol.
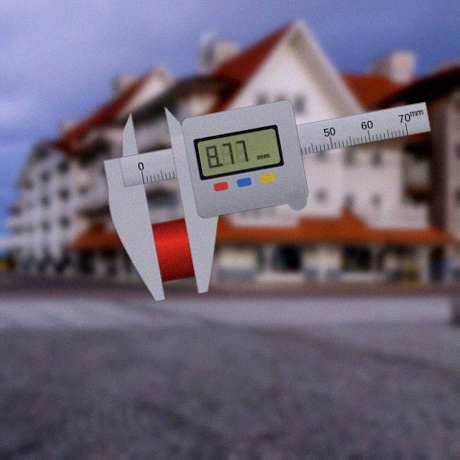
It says 8.77 mm
